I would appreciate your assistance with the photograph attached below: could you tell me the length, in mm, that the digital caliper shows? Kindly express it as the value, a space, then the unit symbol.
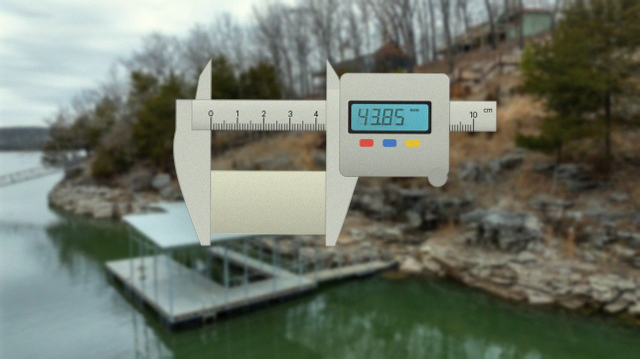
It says 43.85 mm
